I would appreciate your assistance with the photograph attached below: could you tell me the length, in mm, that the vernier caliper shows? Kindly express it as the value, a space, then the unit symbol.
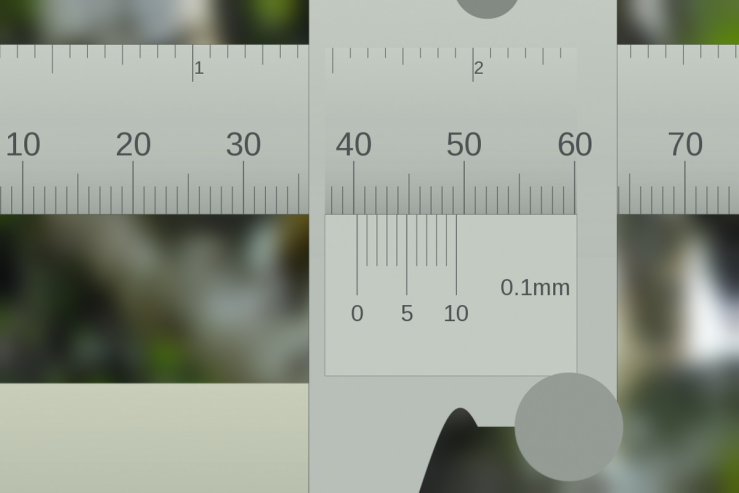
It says 40.3 mm
